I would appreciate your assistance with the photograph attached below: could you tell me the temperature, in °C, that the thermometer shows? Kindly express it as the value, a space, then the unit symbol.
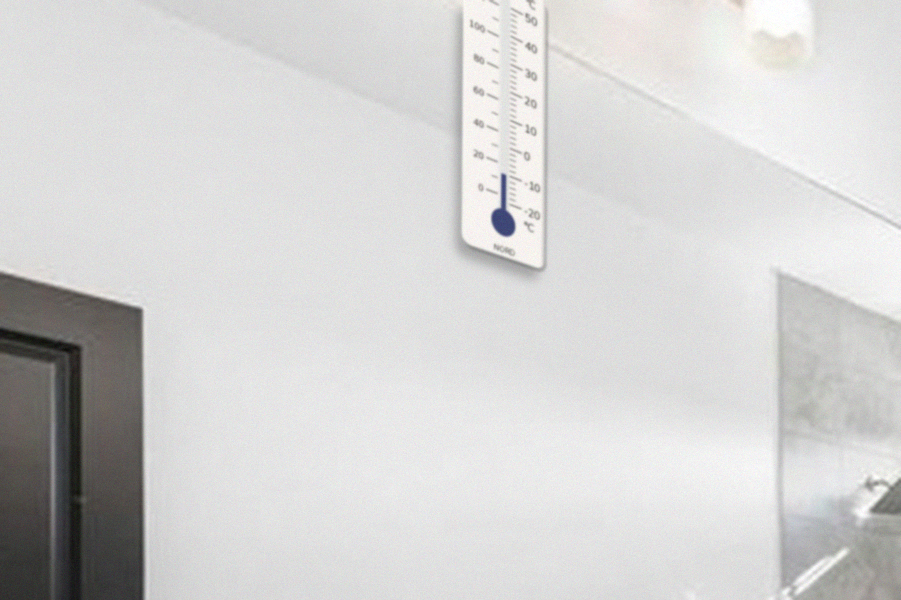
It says -10 °C
